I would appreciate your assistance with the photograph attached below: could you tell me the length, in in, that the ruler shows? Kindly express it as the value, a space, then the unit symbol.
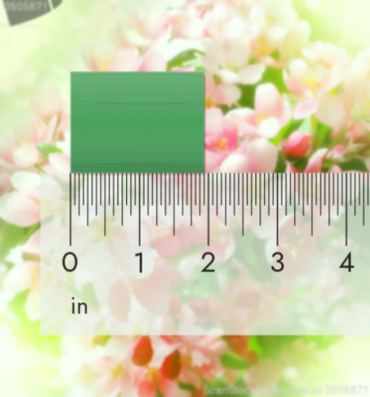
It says 1.9375 in
